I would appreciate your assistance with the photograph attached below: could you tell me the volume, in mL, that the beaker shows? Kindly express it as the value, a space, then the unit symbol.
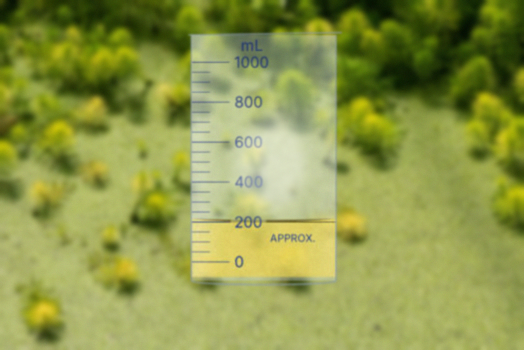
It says 200 mL
